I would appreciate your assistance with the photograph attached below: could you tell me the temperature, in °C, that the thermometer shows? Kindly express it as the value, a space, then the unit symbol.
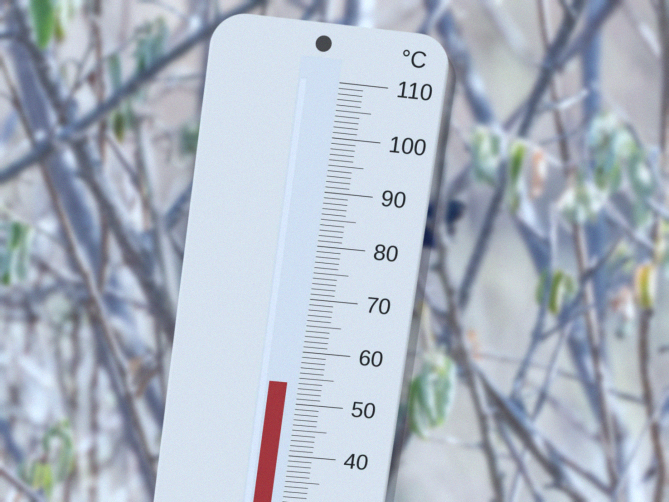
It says 54 °C
